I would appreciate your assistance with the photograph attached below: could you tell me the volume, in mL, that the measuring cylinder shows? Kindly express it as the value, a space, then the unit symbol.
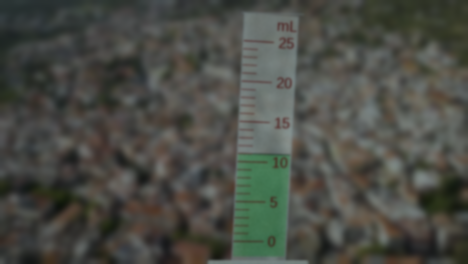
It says 11 mL
